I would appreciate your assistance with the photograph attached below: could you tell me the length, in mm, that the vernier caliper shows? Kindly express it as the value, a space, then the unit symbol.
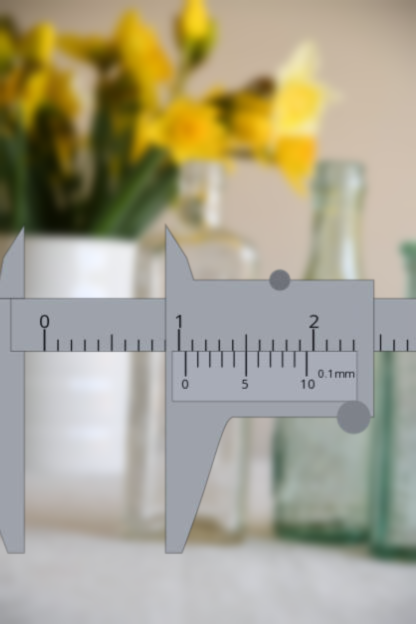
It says 10.5 mm
